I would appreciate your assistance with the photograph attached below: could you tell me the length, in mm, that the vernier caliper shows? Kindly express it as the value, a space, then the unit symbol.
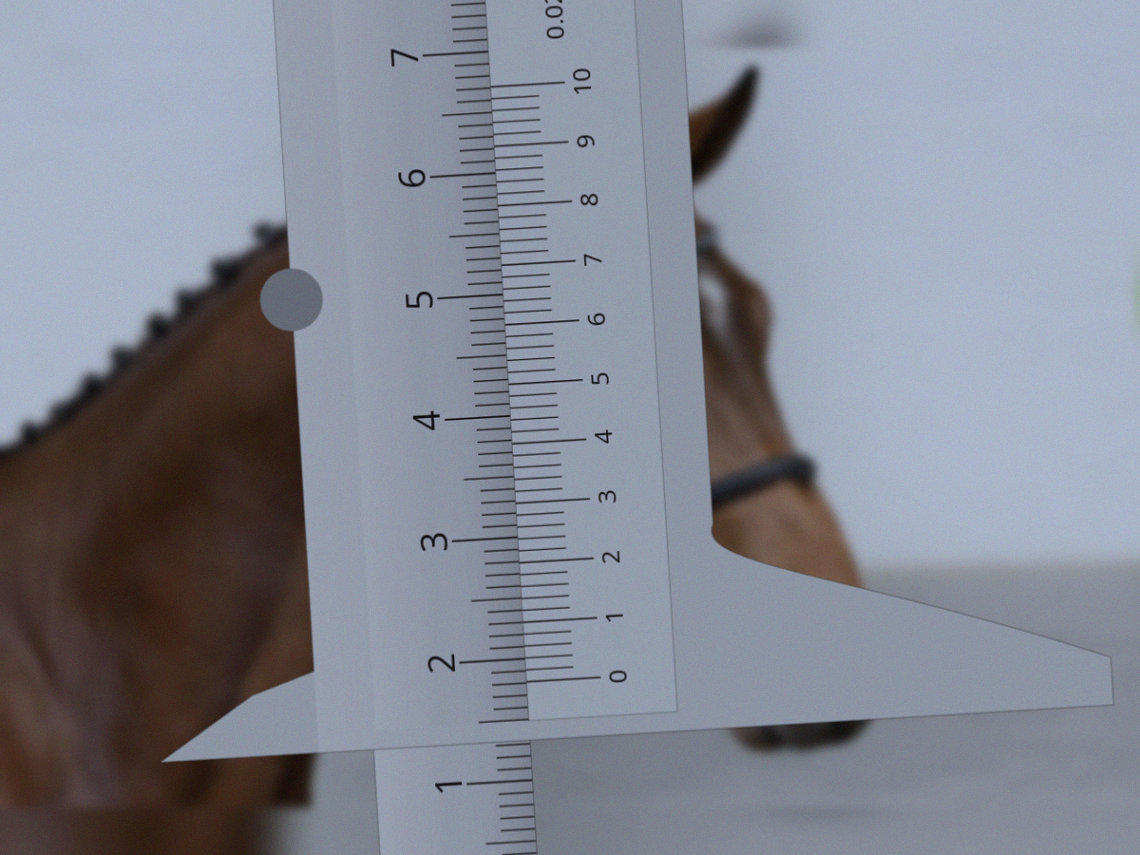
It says 18.1 mm
